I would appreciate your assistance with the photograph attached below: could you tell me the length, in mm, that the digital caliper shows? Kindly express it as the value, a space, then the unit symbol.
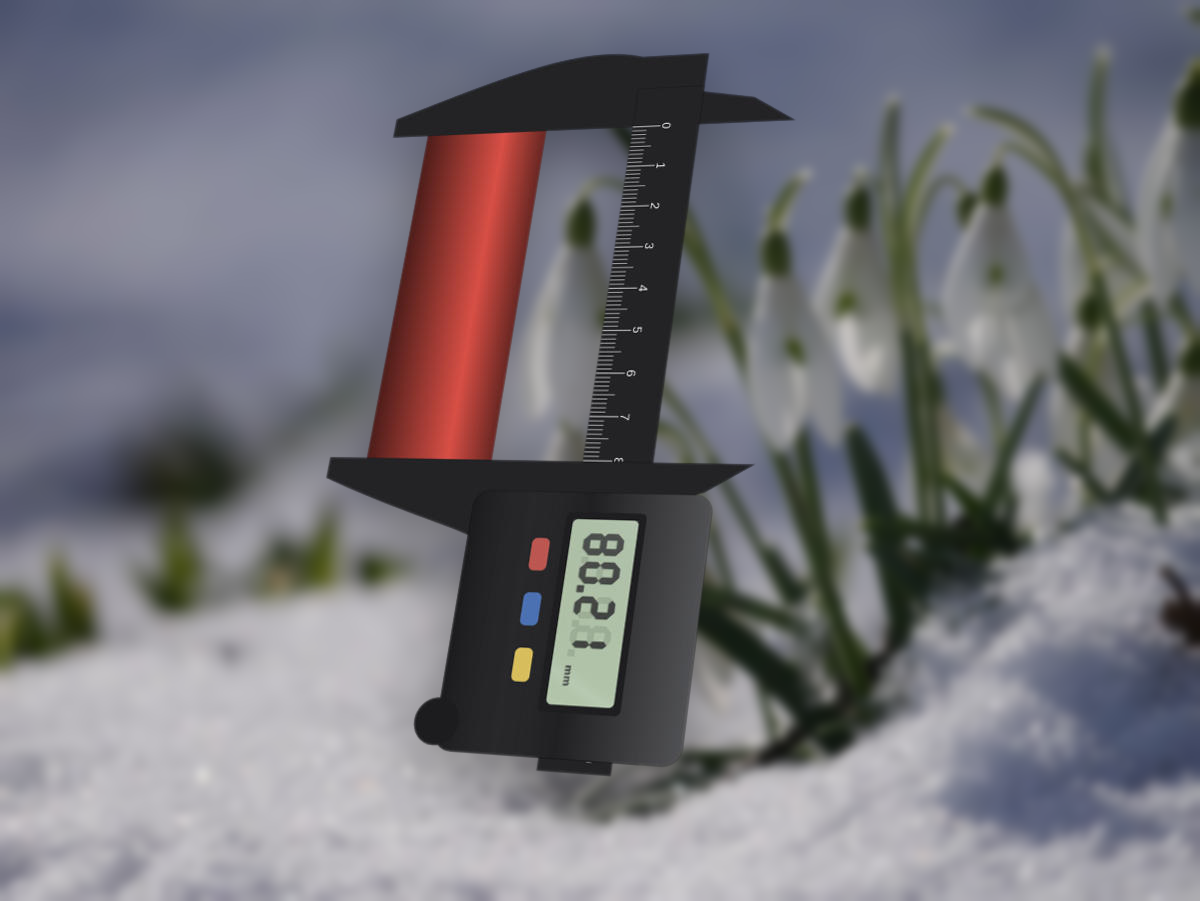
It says 80.21 mm
